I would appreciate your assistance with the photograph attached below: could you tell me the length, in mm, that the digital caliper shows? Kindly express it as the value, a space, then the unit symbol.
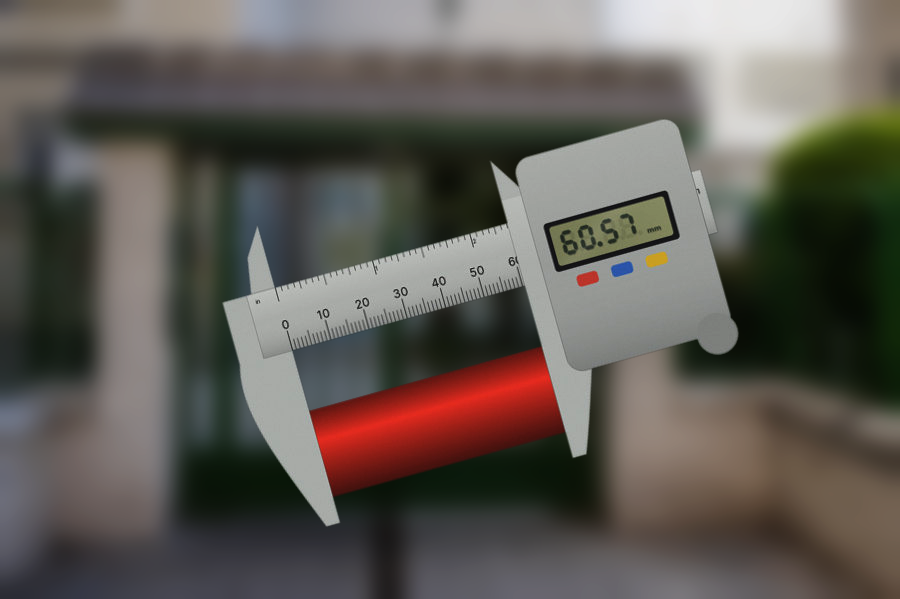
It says 60.57 mm
